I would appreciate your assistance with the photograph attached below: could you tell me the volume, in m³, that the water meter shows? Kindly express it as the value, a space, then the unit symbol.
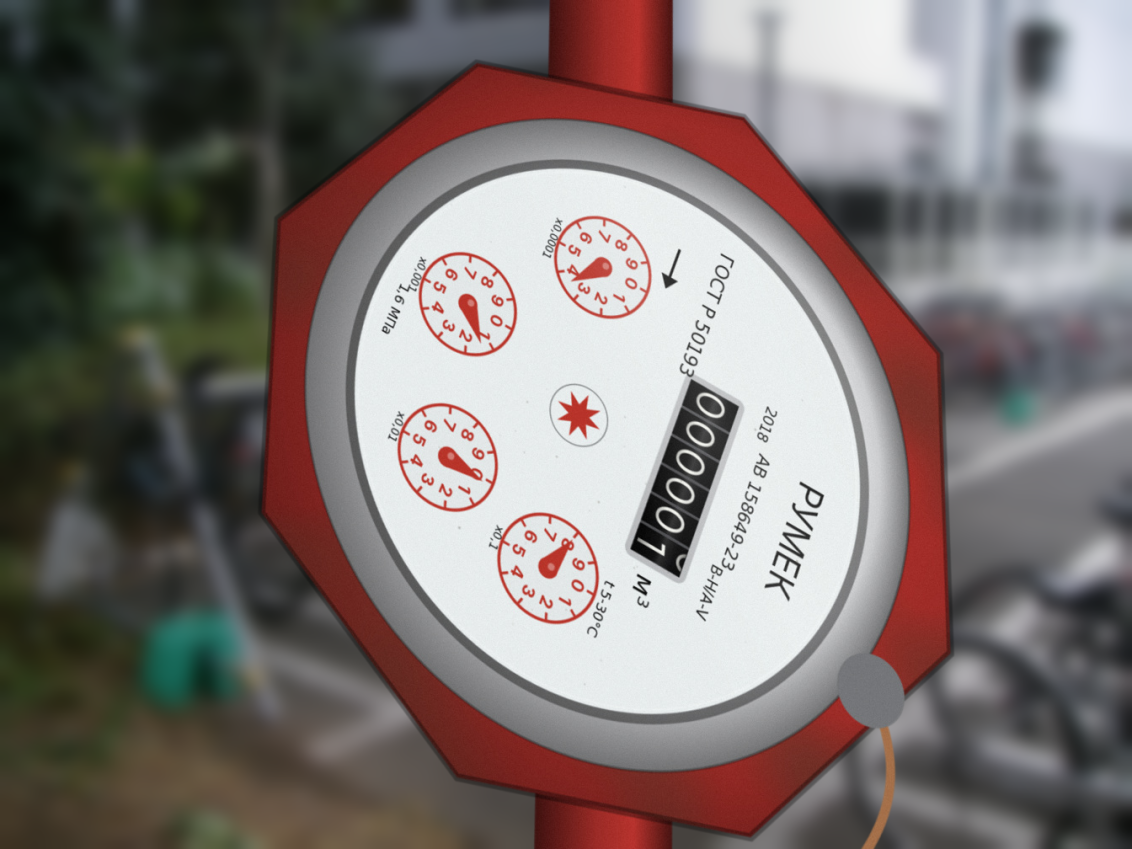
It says 0.8013 m³
